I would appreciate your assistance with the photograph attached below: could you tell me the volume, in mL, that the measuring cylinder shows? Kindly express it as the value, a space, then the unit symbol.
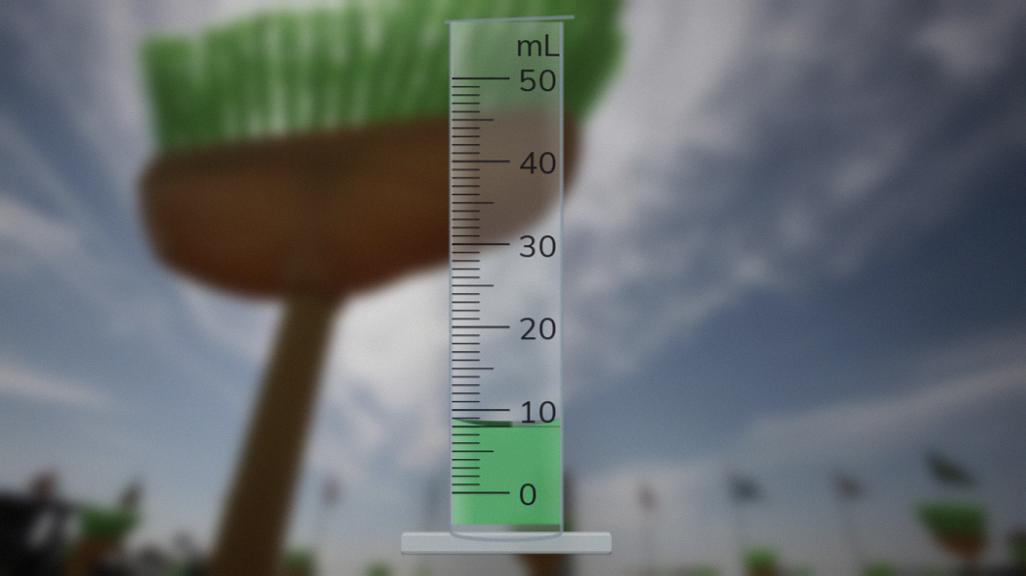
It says 8 mL
